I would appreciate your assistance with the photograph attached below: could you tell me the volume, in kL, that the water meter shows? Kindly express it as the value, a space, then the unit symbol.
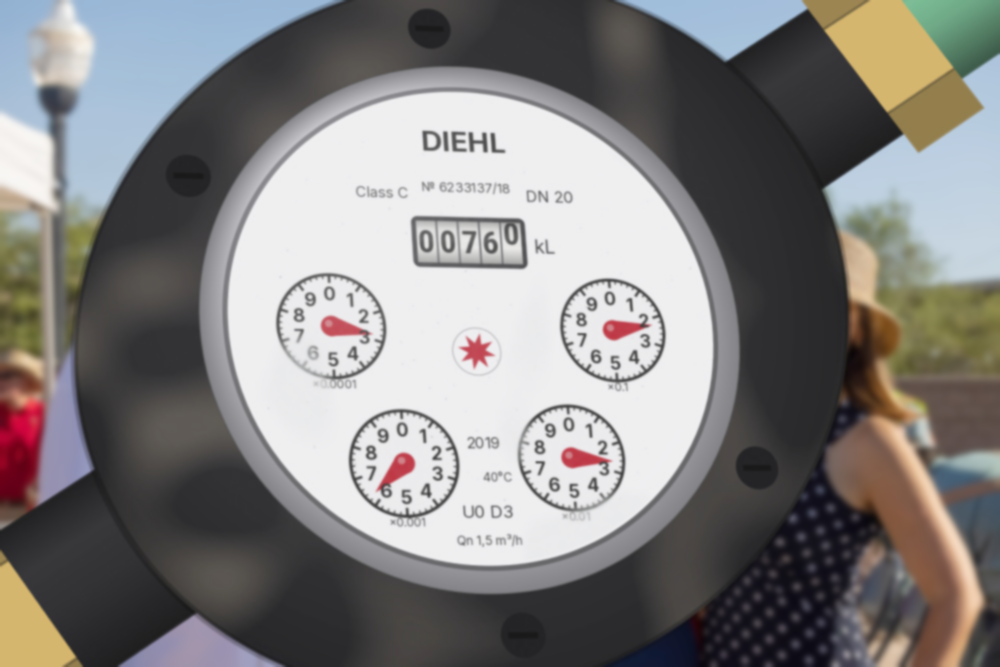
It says 760.2262 kL
